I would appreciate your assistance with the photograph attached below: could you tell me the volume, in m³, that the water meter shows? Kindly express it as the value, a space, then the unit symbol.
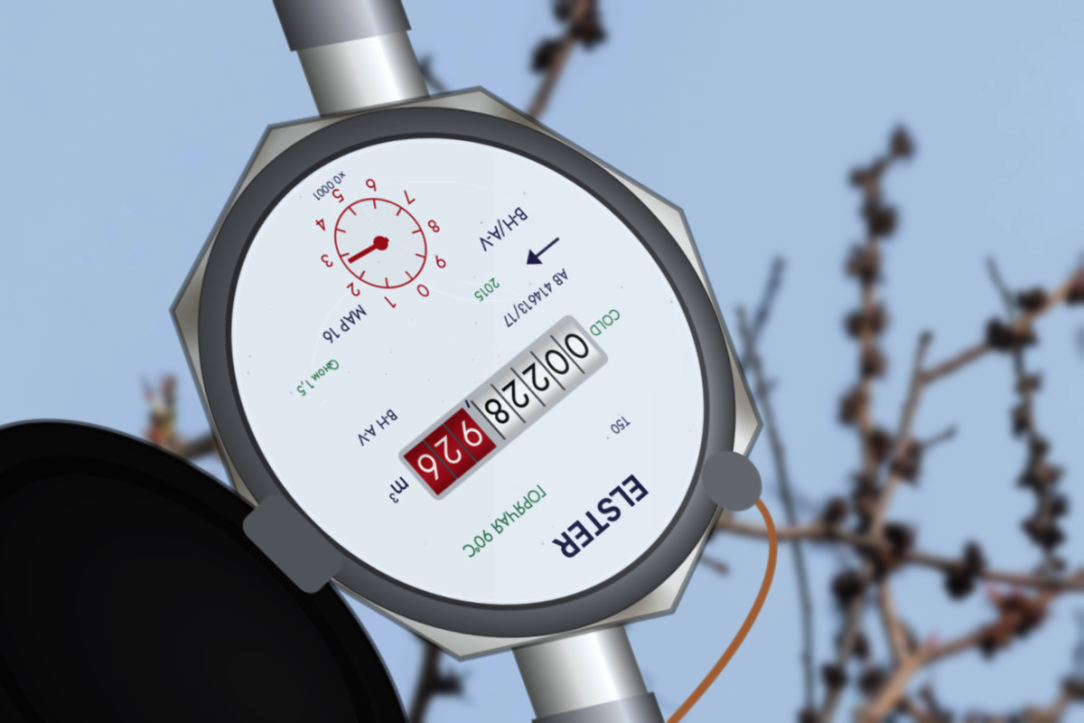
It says 228.9262 m³
